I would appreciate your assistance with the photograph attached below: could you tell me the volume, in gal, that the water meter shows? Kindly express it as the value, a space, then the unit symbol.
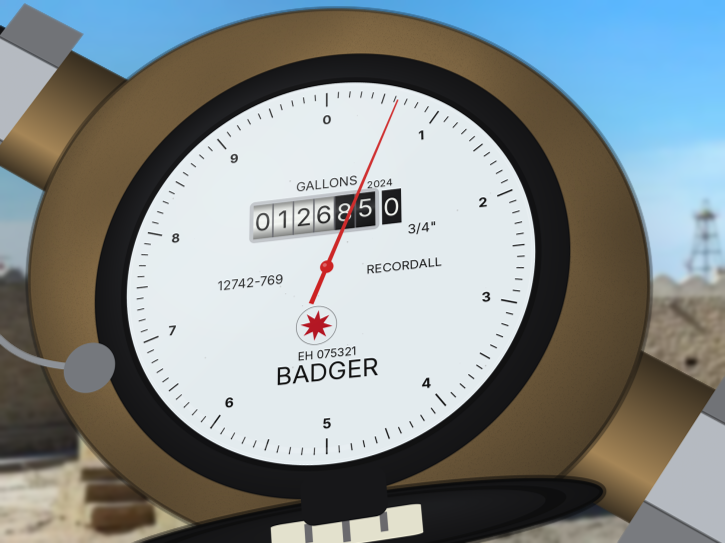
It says 126850.6 gal
